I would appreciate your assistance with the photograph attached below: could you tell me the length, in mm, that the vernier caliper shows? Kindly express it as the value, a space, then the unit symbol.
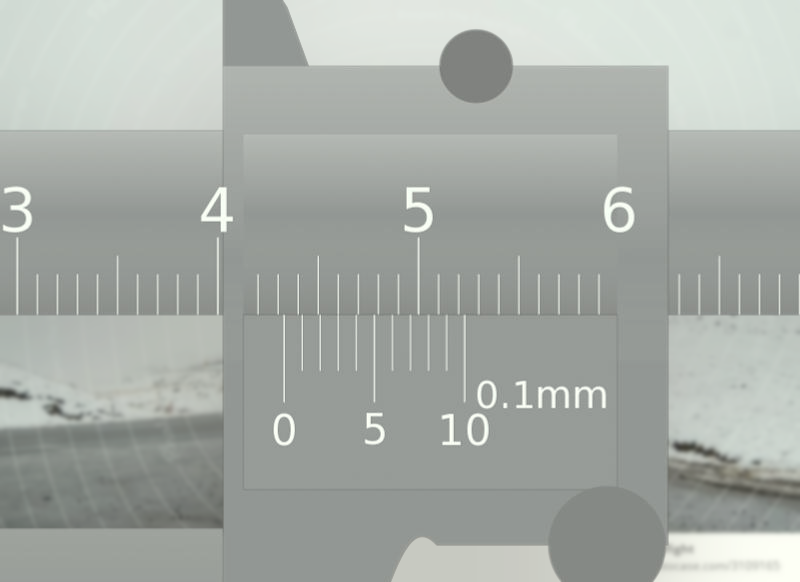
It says 43.3 mm
